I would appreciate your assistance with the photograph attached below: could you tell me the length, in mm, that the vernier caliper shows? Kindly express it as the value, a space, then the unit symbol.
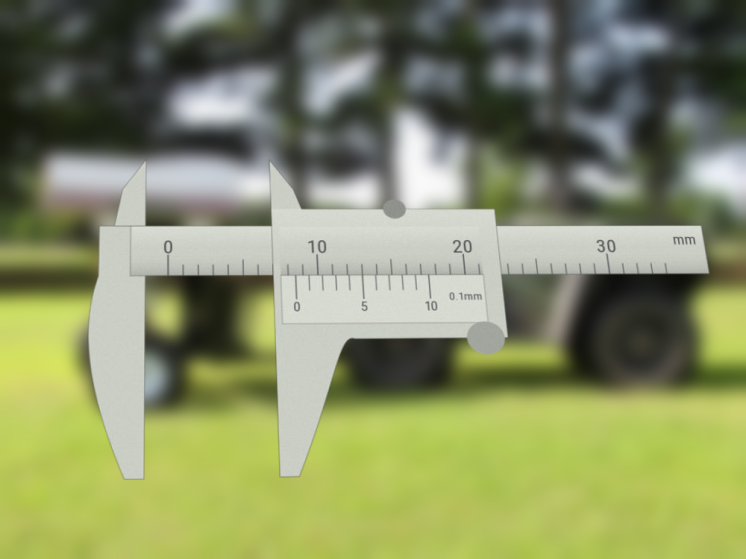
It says 8.5 mm
